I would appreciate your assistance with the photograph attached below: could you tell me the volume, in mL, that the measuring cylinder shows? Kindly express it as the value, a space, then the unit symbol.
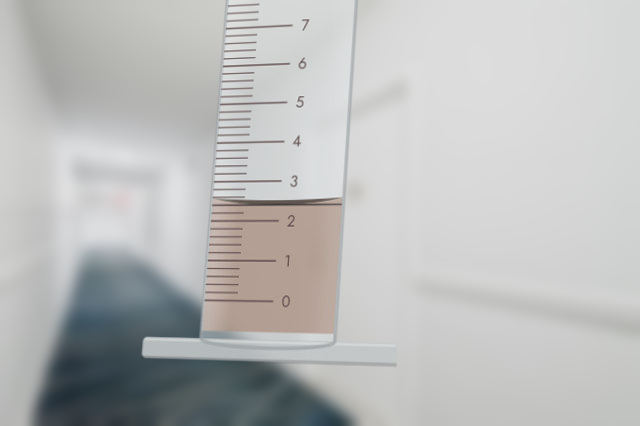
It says 2.4 mL
